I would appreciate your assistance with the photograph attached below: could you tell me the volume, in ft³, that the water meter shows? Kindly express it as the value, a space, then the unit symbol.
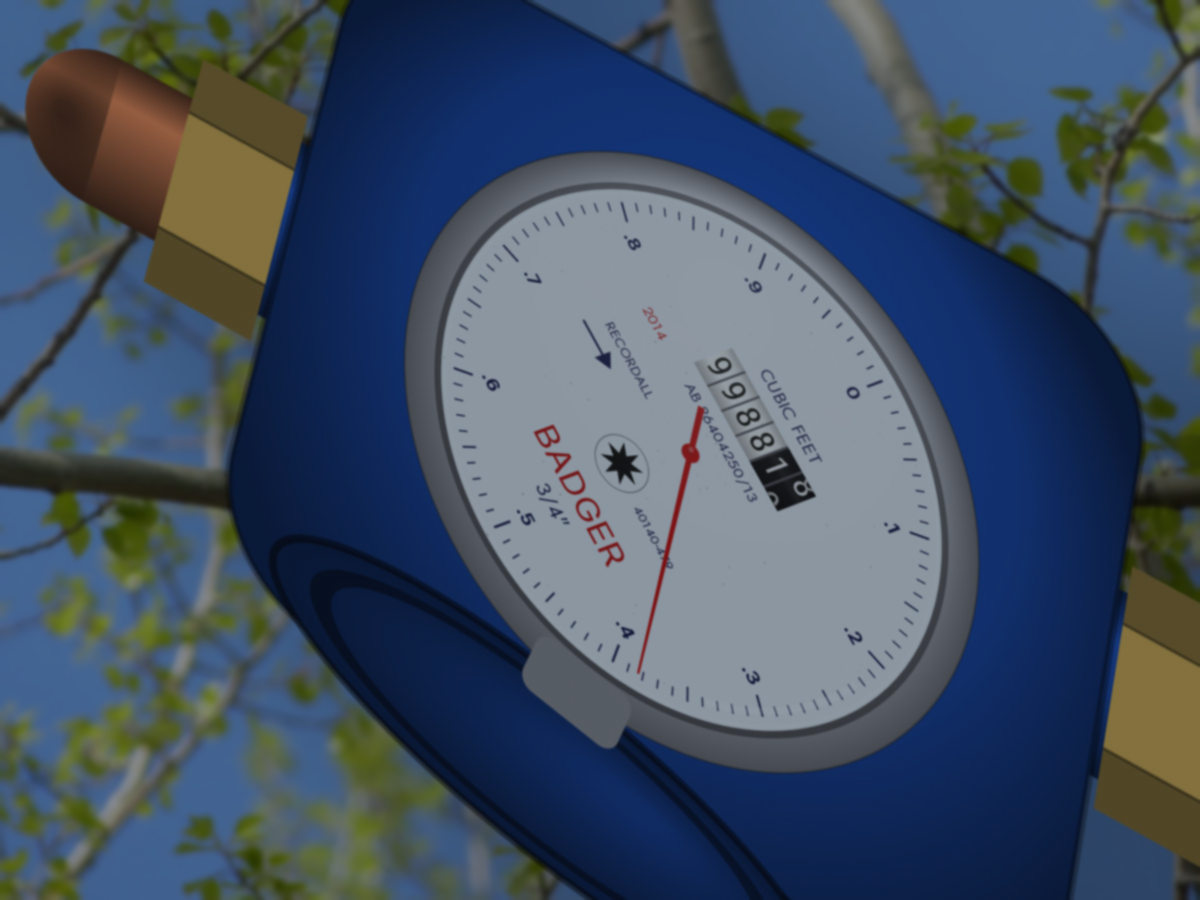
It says 998818.38 ft³
